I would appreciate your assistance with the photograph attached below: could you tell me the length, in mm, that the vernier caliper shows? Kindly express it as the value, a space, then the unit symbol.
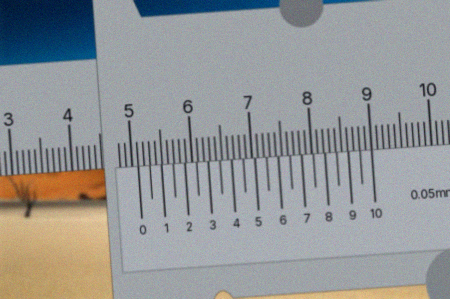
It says 51.0 mm
